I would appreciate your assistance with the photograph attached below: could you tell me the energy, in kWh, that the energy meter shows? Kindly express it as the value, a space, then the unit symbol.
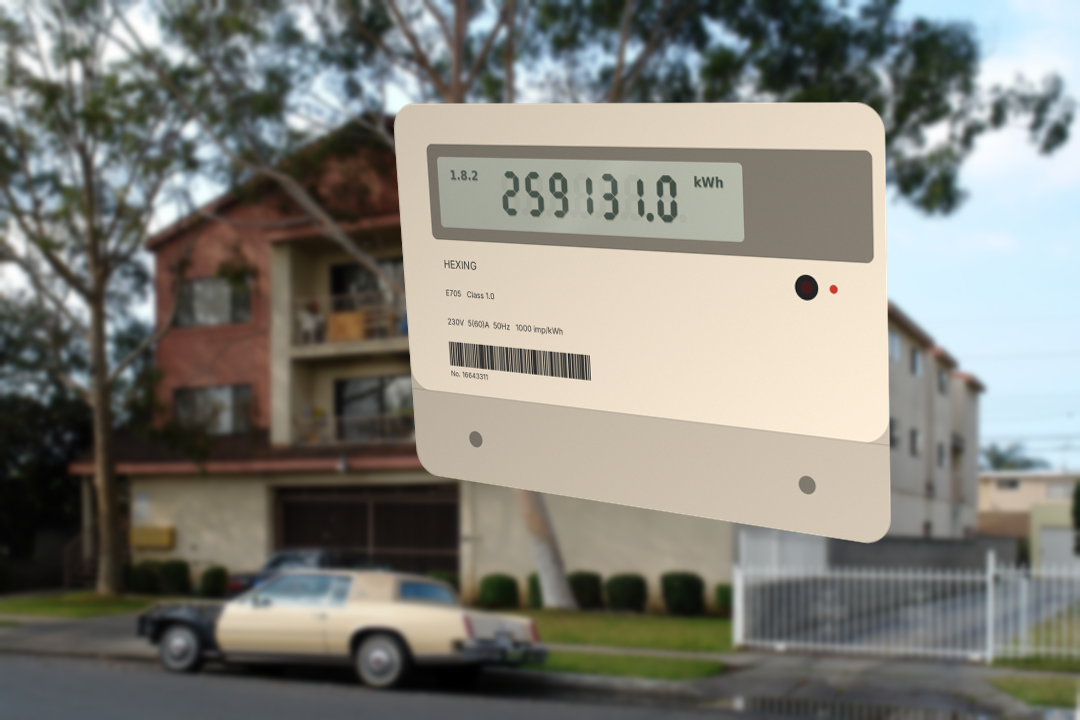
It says 259131.0 kWh
